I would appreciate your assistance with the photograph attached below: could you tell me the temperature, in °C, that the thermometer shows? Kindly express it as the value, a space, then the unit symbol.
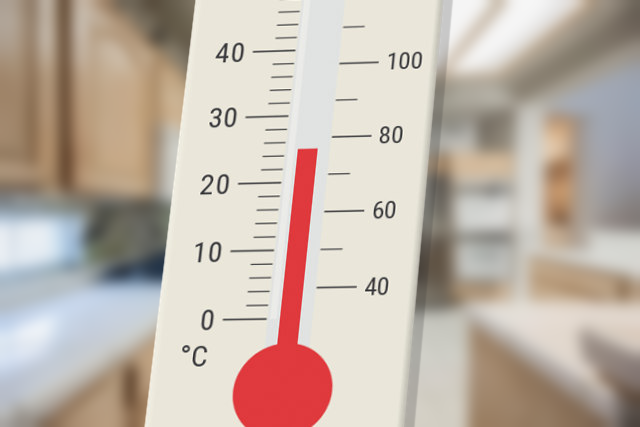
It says 25 °C
